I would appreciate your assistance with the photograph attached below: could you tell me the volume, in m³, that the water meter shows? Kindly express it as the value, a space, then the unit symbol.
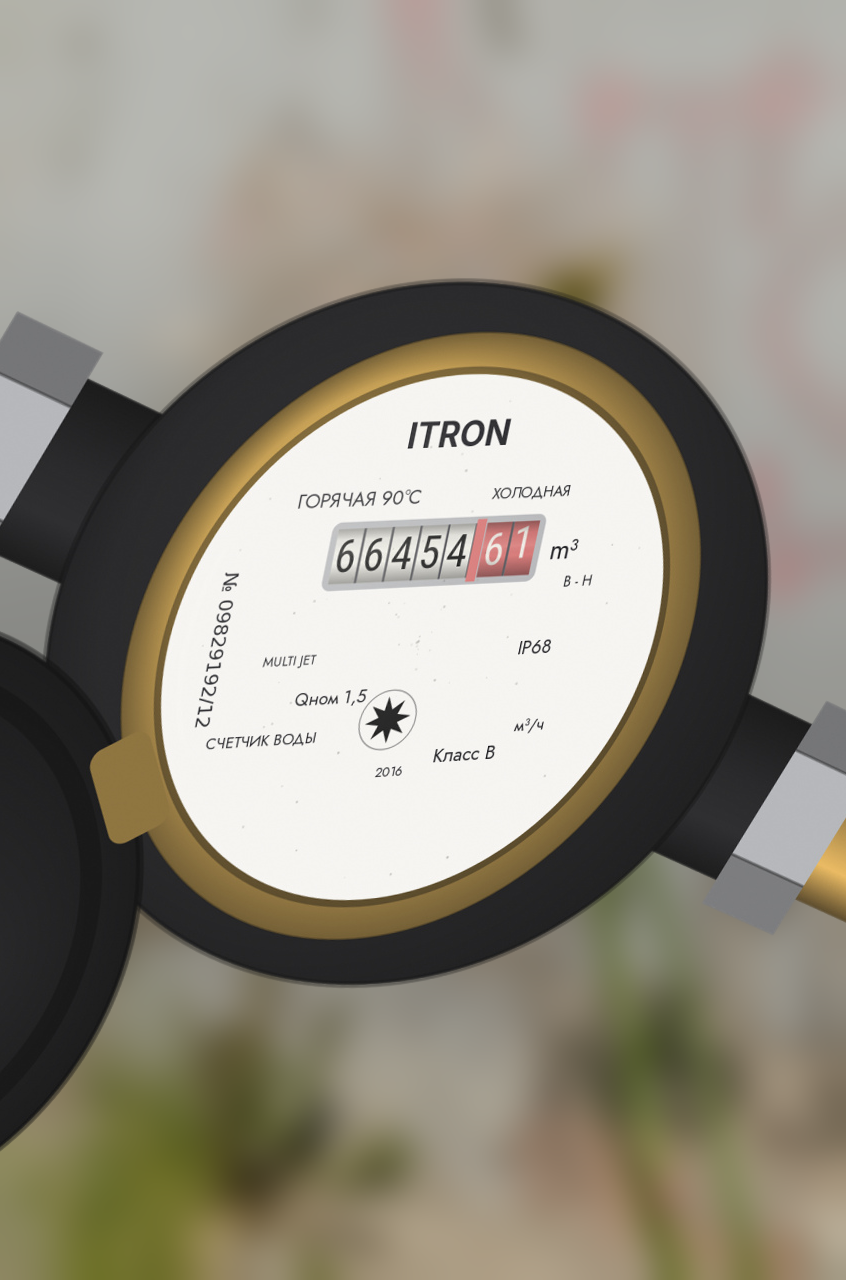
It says 66454.61 m³
